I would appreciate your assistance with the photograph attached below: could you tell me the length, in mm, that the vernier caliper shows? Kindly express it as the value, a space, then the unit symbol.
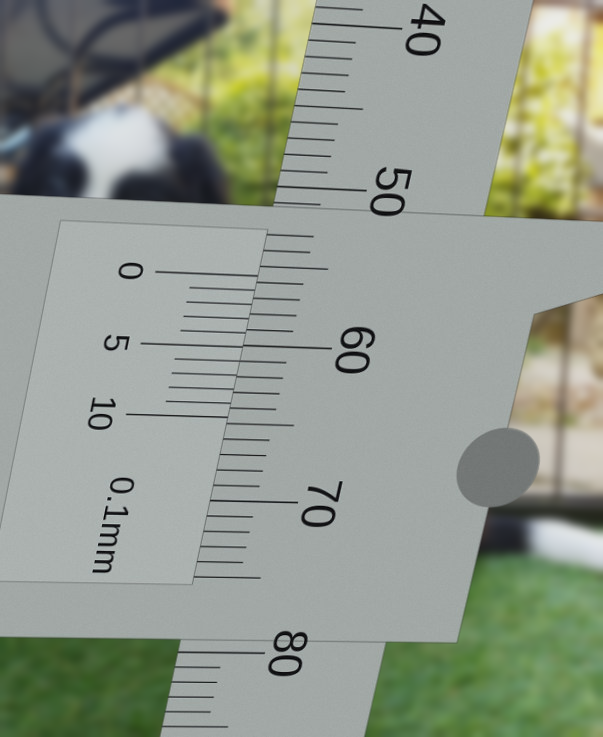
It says 55.6 mm
